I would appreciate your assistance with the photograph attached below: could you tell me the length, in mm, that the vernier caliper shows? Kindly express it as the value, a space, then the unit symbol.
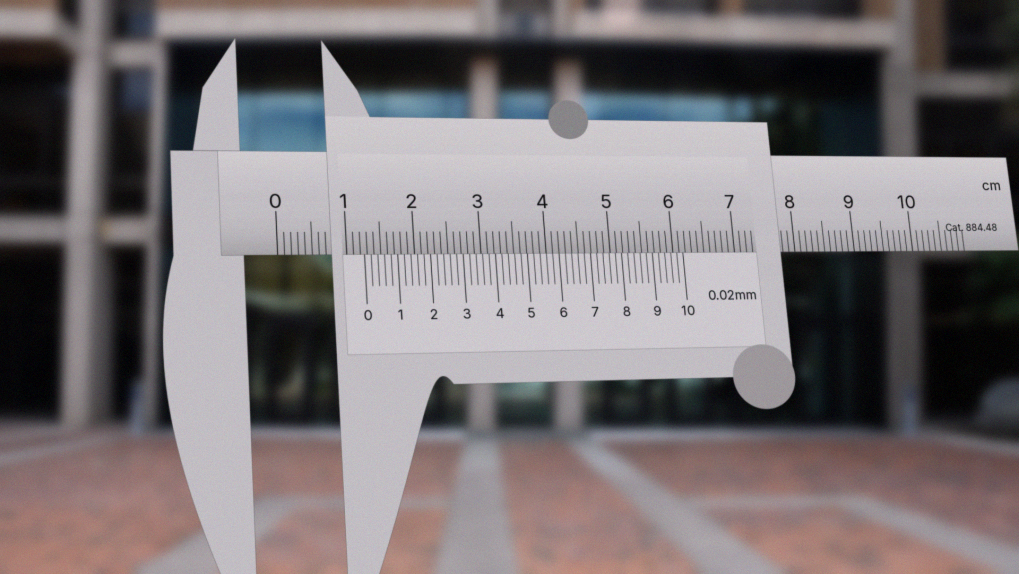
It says 12.6 mm
